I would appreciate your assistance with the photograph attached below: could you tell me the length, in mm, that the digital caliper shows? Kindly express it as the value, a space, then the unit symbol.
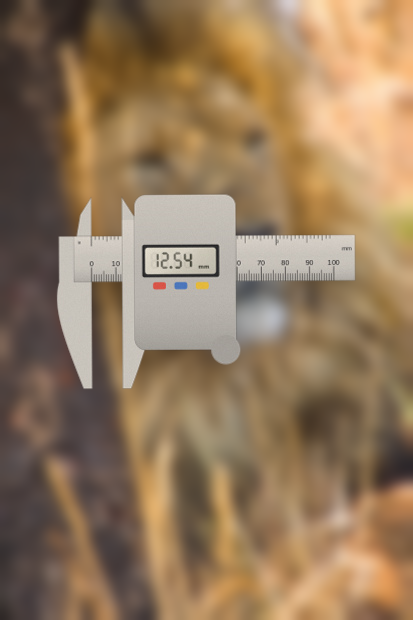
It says 12.54 mm
